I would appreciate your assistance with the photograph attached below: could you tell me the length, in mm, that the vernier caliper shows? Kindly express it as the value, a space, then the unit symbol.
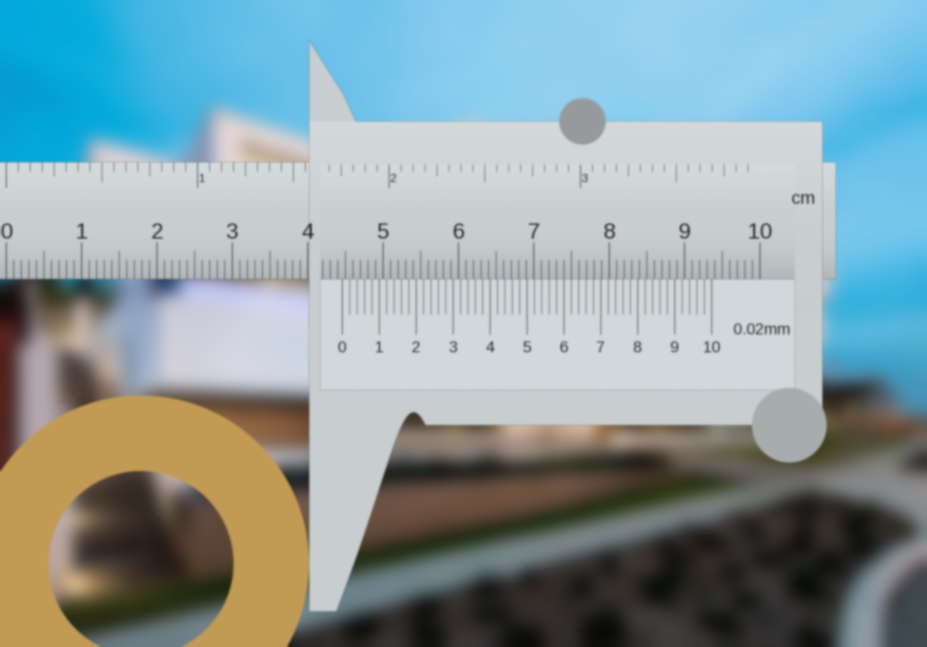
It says 44.6 mm
